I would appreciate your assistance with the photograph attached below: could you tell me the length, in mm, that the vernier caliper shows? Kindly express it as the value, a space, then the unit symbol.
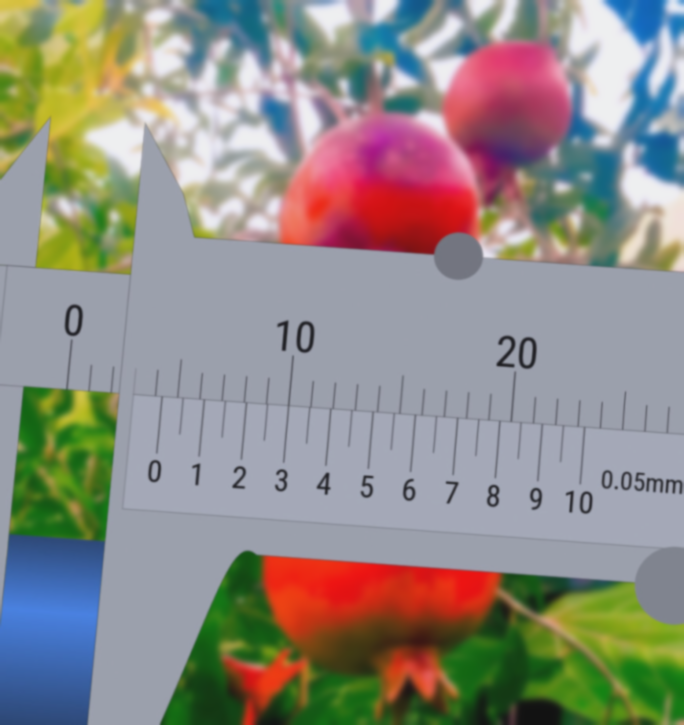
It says 4.3 mm
